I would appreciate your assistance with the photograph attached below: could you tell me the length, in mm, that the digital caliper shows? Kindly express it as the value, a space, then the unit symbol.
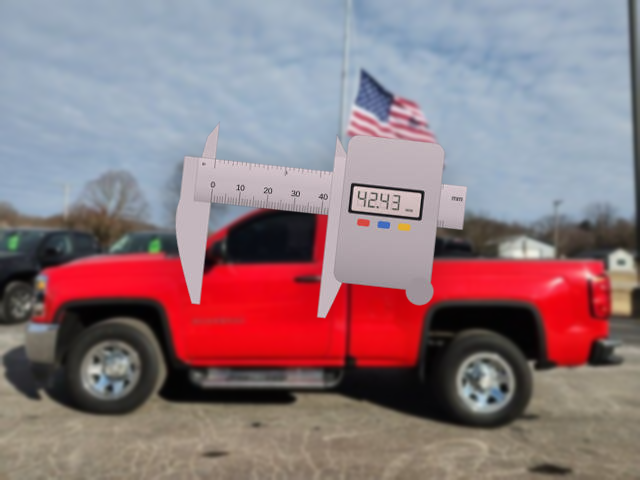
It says 42.43 mm
